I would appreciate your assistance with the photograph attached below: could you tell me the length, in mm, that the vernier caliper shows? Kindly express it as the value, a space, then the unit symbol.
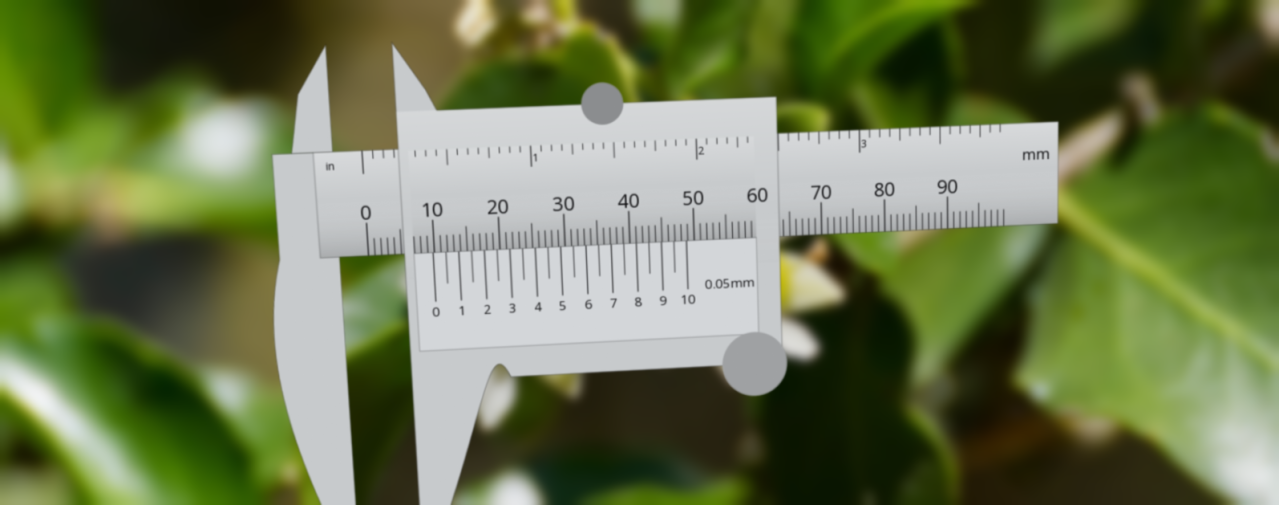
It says 9.8 mm
